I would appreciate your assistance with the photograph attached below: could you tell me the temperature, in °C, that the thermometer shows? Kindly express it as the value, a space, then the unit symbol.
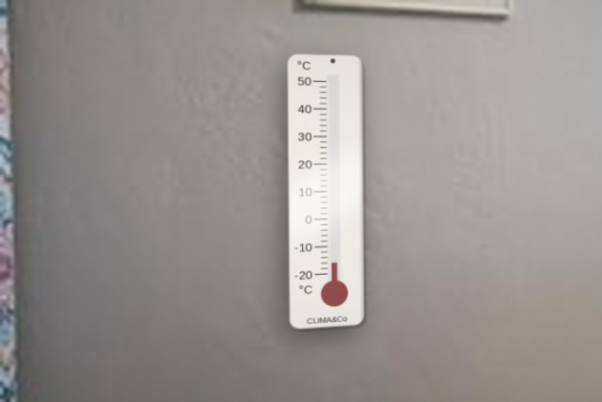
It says -16 °C
